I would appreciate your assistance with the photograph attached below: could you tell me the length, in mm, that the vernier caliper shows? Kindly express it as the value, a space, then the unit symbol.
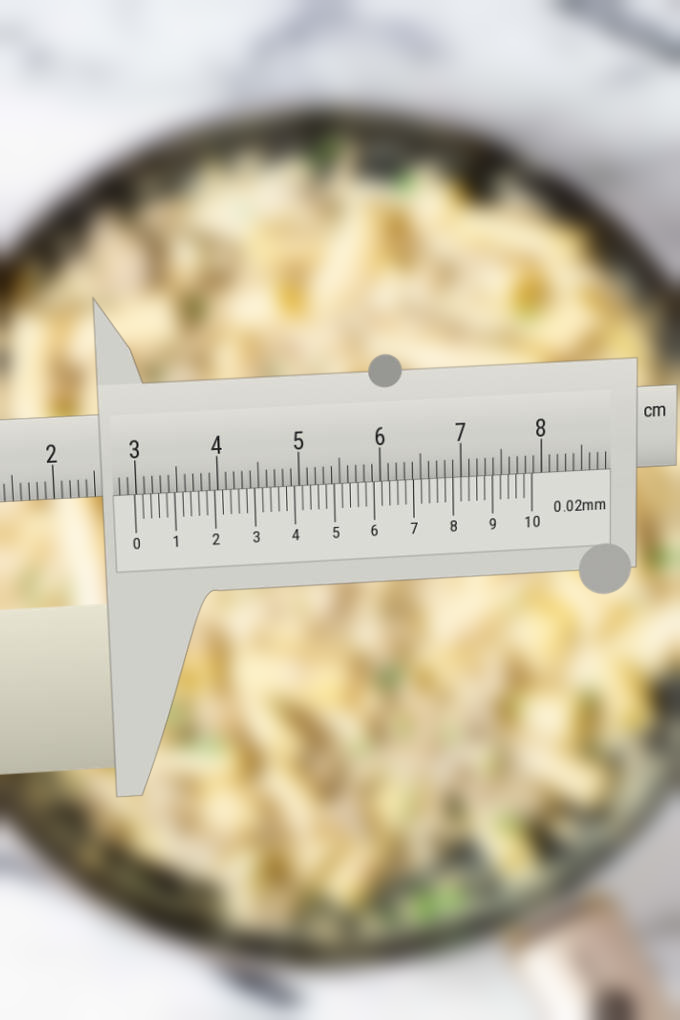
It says 29.8 mm
